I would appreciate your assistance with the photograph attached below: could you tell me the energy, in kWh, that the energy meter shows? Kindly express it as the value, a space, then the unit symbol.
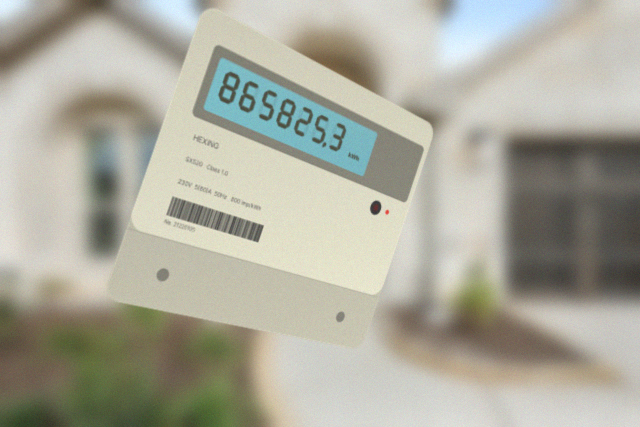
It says 865825.3 kWh
